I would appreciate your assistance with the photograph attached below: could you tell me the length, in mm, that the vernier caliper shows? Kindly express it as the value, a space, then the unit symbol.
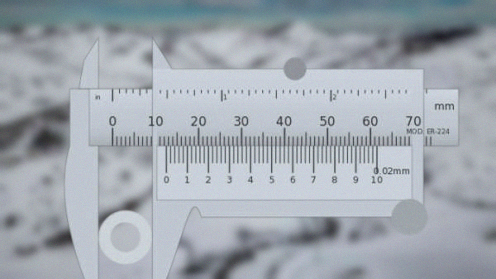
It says 12.5 mm
